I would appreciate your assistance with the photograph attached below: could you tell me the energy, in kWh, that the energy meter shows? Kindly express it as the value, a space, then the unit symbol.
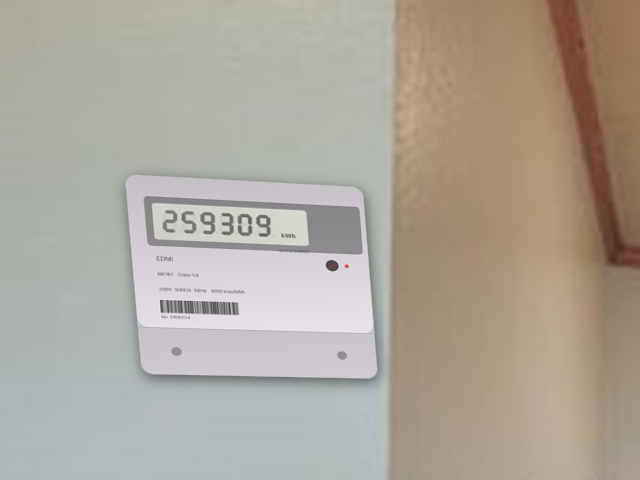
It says 259309 kWh
